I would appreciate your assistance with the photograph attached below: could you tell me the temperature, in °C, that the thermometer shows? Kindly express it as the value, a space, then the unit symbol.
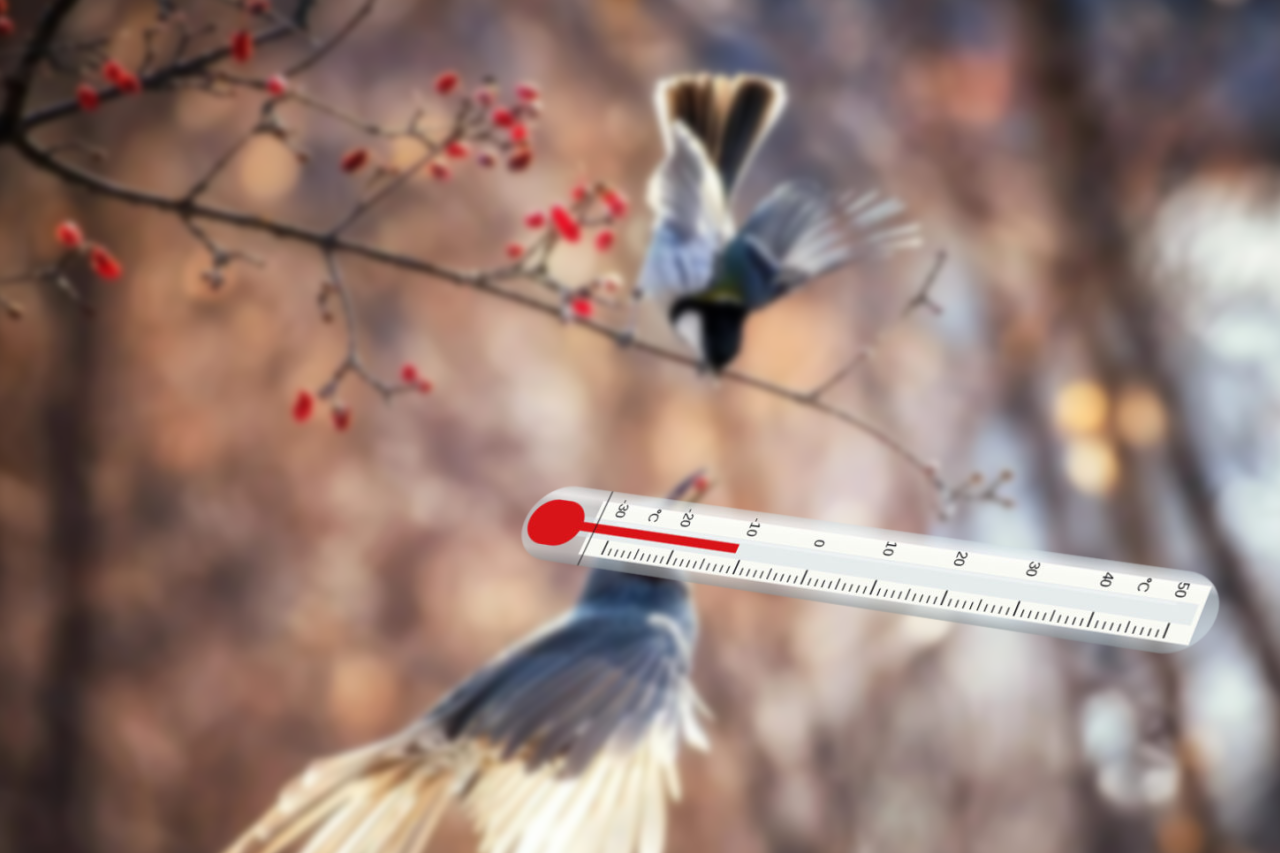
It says -11 °C
